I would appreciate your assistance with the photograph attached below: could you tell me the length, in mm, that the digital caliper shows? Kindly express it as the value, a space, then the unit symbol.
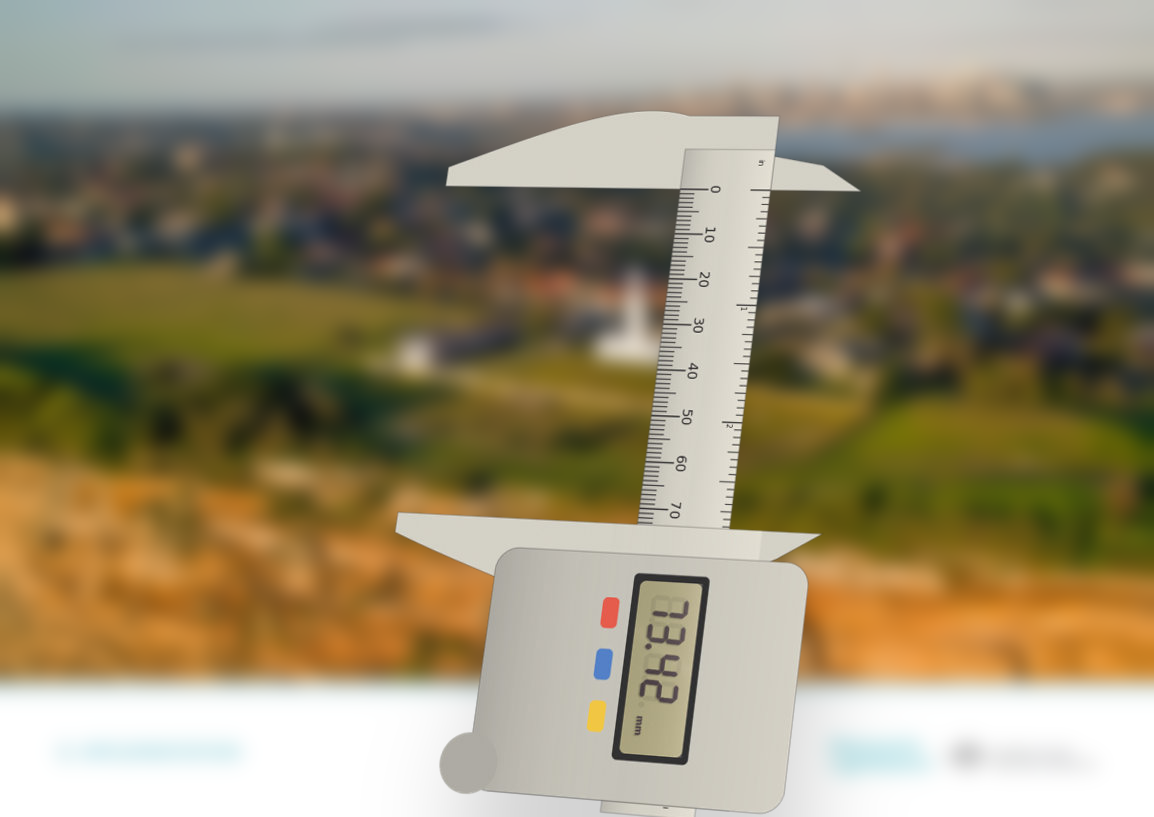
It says 73.42 mm
